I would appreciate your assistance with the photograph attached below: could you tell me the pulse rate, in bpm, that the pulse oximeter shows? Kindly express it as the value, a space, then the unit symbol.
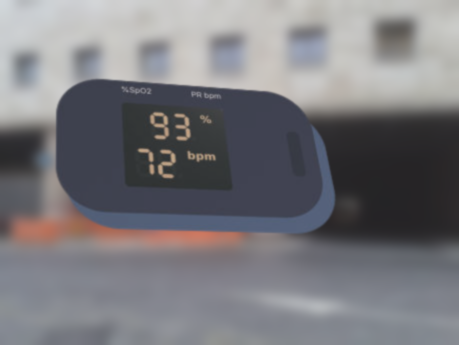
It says 72 bpm
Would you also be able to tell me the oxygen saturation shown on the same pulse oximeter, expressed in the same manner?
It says 93 %
